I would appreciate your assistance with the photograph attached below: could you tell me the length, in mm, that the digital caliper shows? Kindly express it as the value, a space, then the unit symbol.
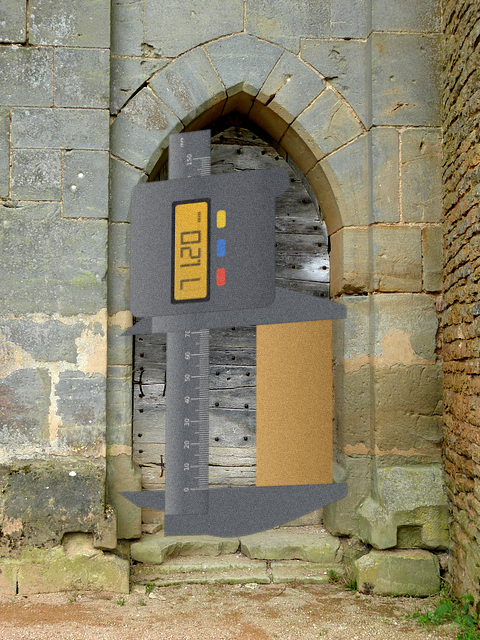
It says 71.20 mm
